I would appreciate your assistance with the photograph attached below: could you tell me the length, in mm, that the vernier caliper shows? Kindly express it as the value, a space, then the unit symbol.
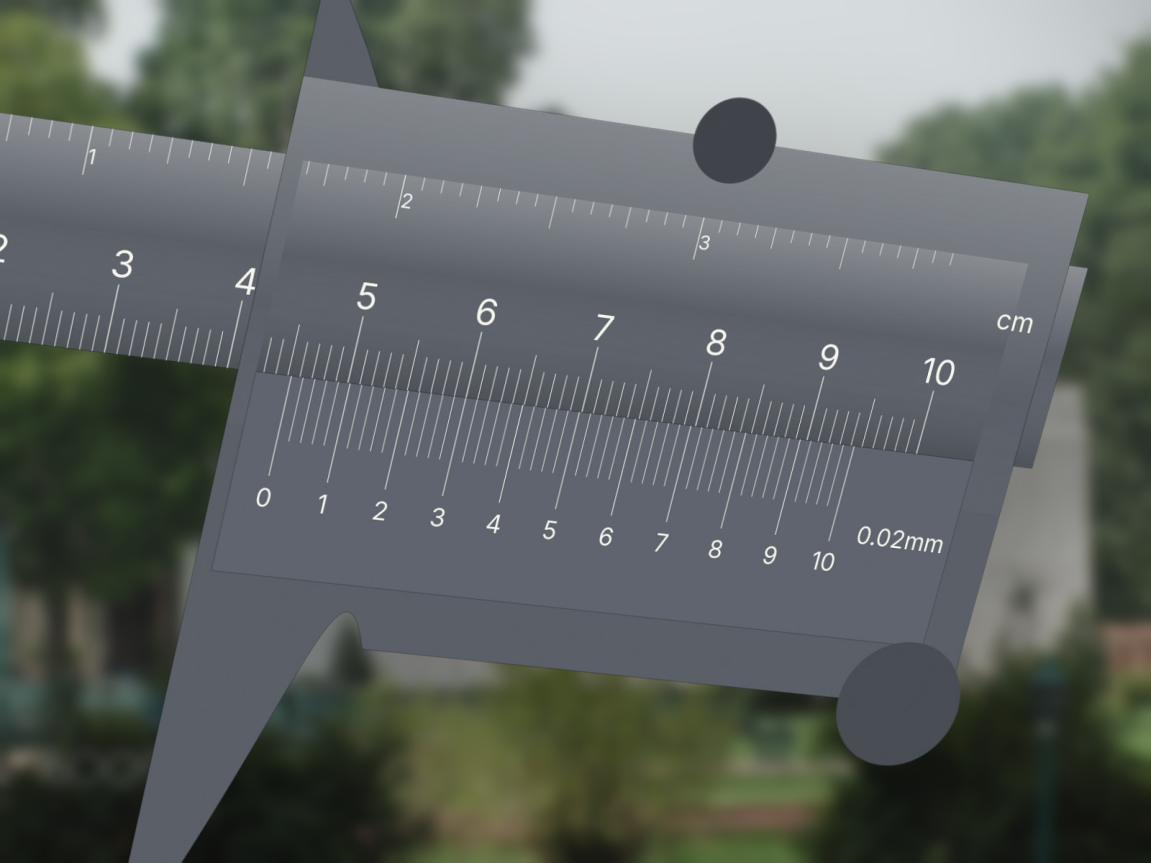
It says 45.3 mm
